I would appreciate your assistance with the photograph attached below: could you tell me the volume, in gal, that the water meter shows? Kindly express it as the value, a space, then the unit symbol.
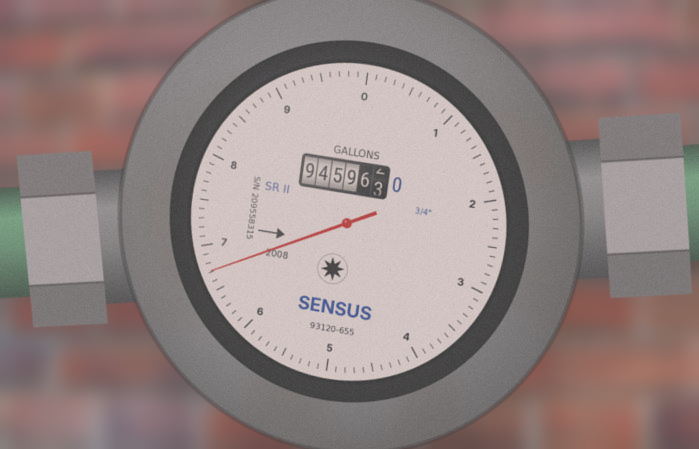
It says 9459626.7 gal
